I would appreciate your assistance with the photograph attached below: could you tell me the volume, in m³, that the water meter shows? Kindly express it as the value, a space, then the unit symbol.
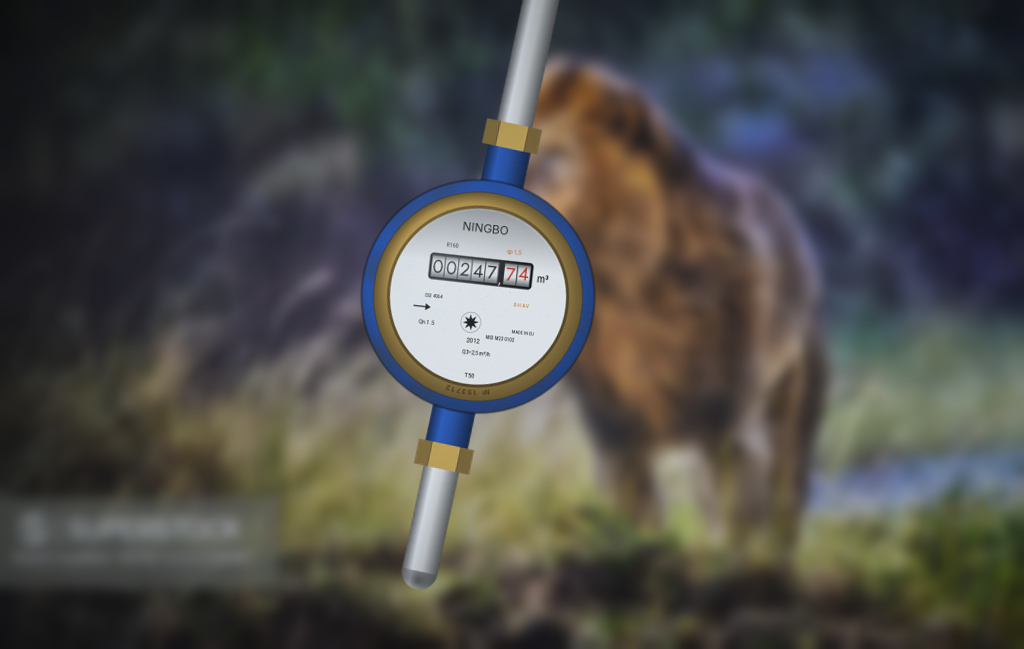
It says 247.74 m³
